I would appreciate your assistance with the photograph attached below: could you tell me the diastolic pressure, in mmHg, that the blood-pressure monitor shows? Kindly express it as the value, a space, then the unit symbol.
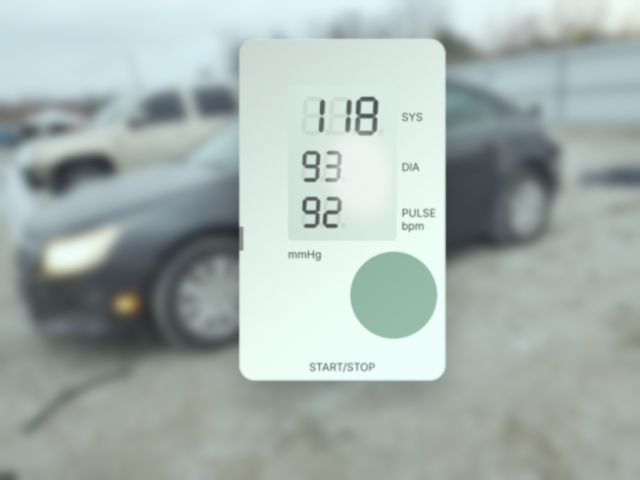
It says 93 mmHg
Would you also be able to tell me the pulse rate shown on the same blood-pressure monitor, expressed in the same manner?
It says 92 bpm
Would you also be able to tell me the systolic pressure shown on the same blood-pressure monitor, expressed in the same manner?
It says 118 mmHg
